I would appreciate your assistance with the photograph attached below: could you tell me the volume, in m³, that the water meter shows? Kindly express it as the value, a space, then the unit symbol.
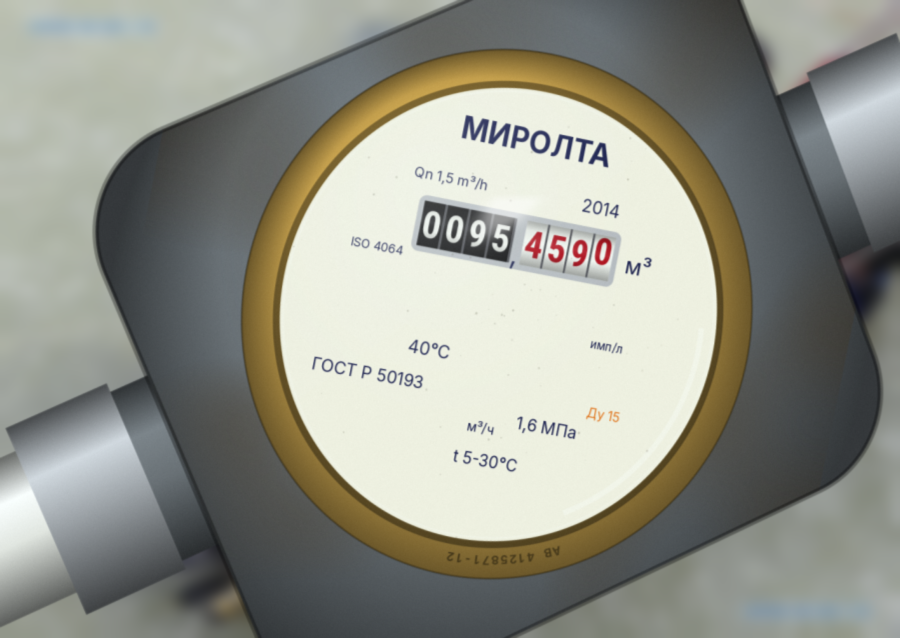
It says 95.4590 m³
